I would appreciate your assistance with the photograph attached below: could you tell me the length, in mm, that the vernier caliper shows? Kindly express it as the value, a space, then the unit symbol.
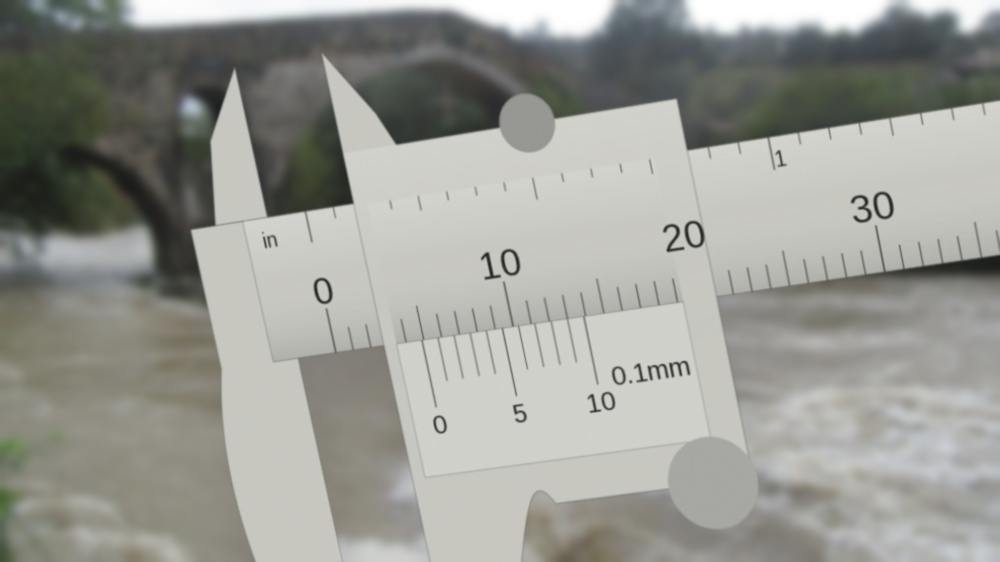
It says 4.9 mm
